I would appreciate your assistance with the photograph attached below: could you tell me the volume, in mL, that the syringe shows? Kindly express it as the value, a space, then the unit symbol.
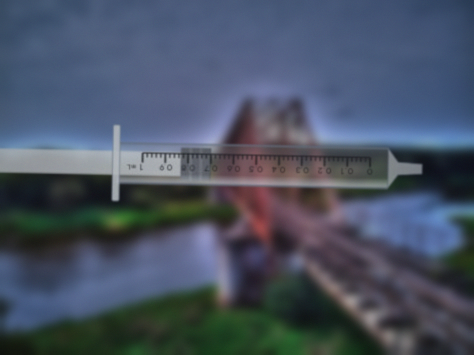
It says 0.7 mL
